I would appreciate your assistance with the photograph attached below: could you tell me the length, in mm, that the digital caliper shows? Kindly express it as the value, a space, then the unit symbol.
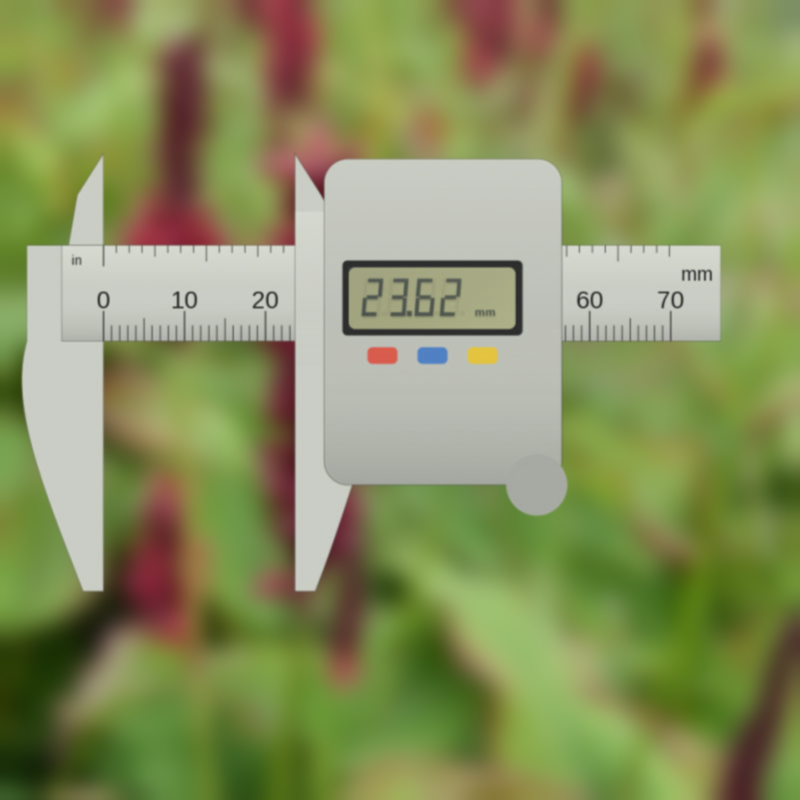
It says 23.62 mm
